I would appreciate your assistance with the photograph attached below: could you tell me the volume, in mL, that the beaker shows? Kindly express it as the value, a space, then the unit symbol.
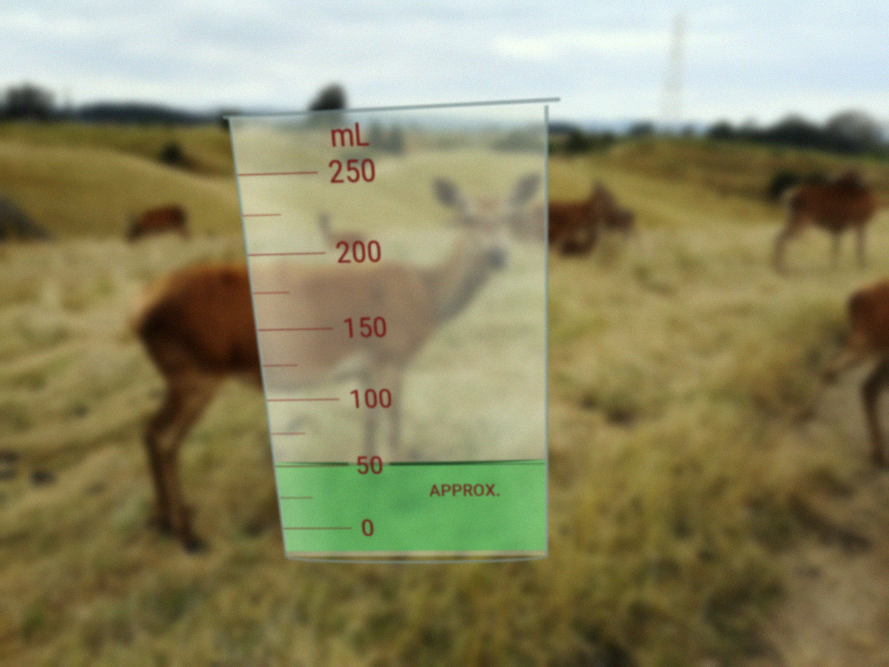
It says 50 mL
